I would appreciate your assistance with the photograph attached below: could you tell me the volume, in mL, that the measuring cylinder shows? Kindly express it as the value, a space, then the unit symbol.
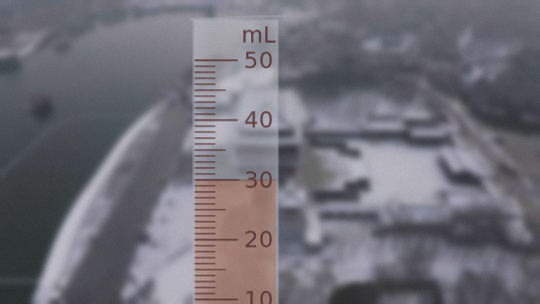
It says 30 mL
